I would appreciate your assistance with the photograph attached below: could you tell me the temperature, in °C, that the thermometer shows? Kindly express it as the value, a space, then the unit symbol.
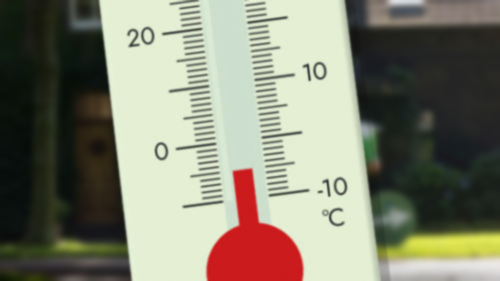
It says -5 °C
